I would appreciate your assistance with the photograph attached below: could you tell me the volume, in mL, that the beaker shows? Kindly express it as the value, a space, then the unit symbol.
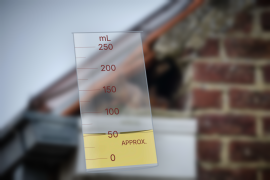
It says 50 mL
